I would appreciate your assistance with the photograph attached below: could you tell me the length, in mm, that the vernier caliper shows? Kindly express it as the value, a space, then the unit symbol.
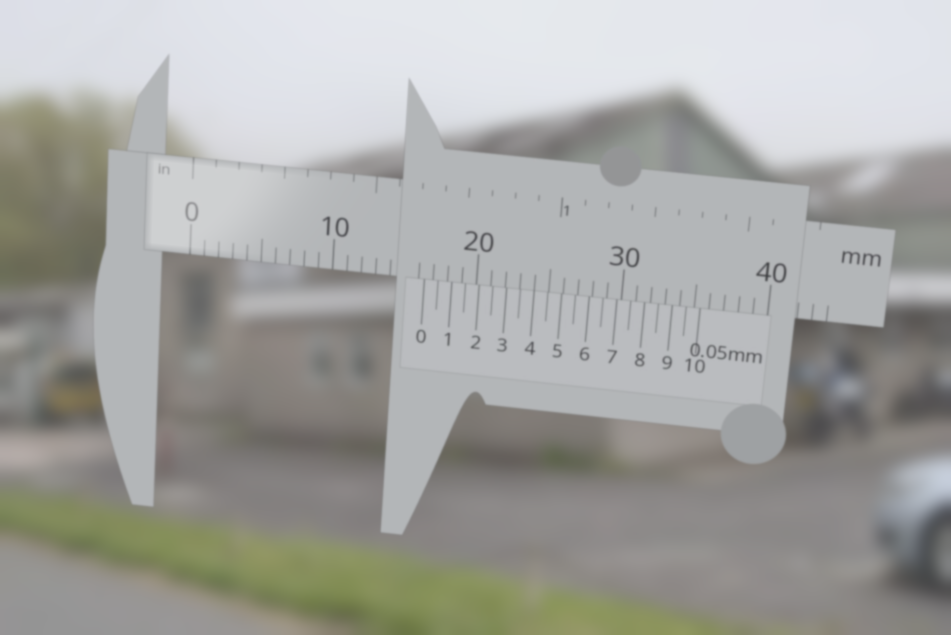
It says 16.4 mm
